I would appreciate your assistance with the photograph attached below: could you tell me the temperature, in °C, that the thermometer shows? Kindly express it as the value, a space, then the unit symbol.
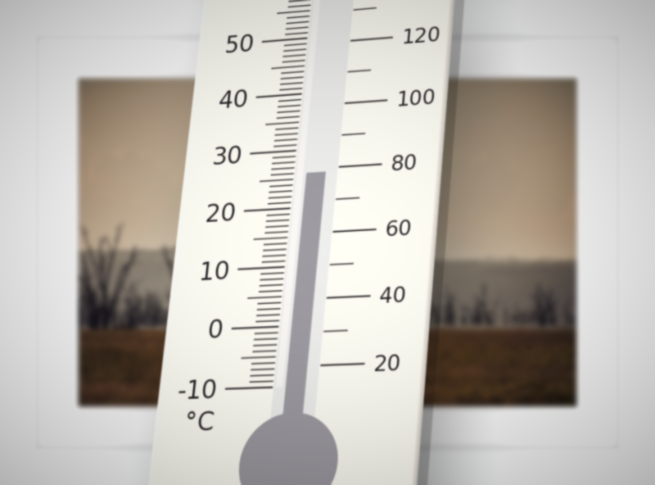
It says 26 °C
